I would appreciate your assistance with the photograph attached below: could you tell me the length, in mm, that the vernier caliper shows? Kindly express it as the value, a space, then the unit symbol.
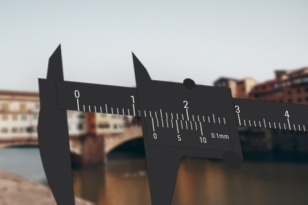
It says 13.2 mm
